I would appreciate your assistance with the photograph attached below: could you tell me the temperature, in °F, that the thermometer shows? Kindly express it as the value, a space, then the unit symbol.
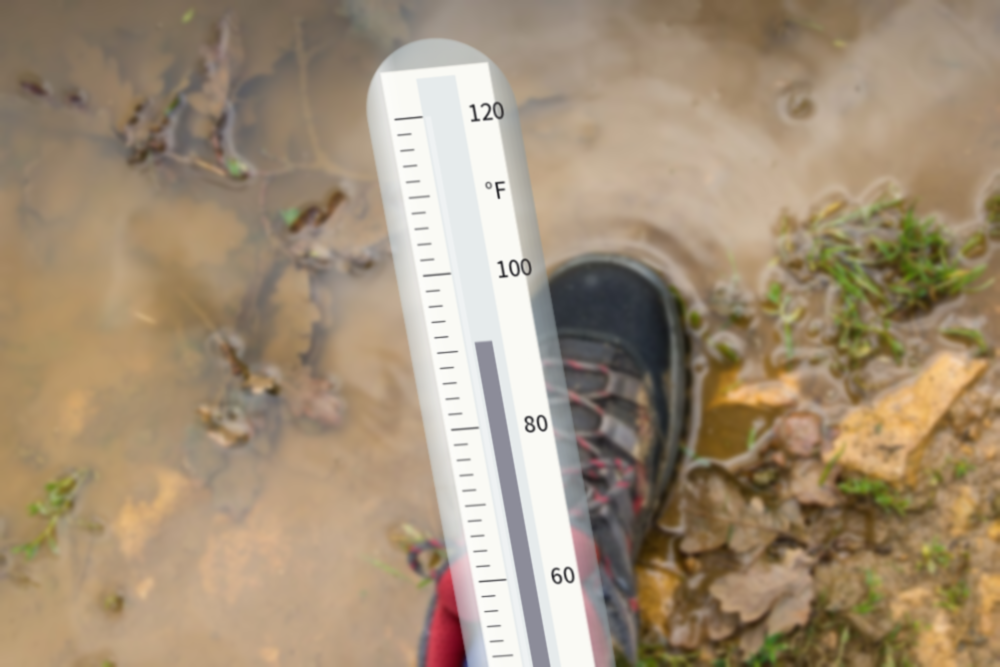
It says 91 °F
